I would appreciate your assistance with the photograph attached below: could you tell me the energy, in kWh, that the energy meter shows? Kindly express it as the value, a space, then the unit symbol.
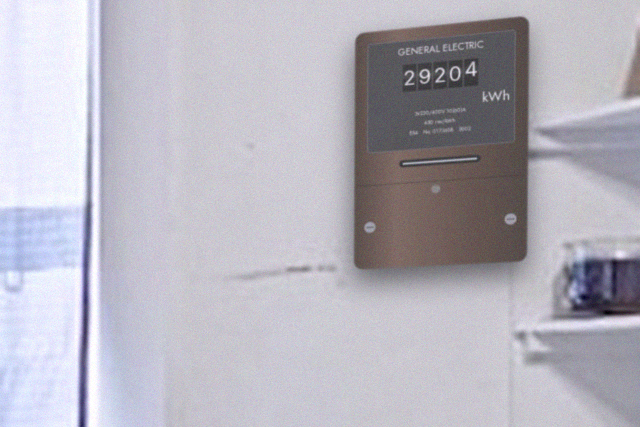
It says 29204 kWh
